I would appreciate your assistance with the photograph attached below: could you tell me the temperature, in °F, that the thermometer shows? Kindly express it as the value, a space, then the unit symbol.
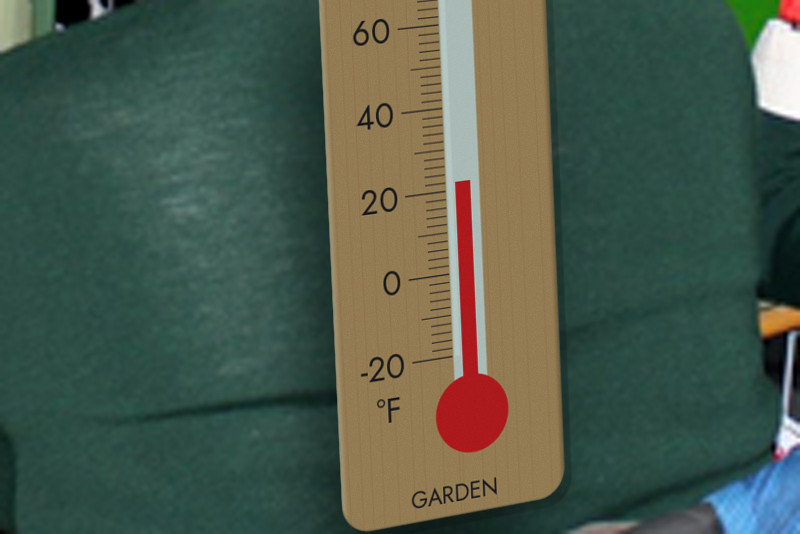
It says 22 °F
